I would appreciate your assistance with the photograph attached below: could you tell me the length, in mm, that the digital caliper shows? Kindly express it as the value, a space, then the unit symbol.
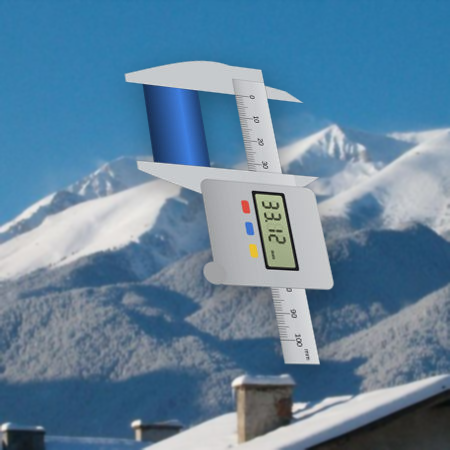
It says 33.12 mm
